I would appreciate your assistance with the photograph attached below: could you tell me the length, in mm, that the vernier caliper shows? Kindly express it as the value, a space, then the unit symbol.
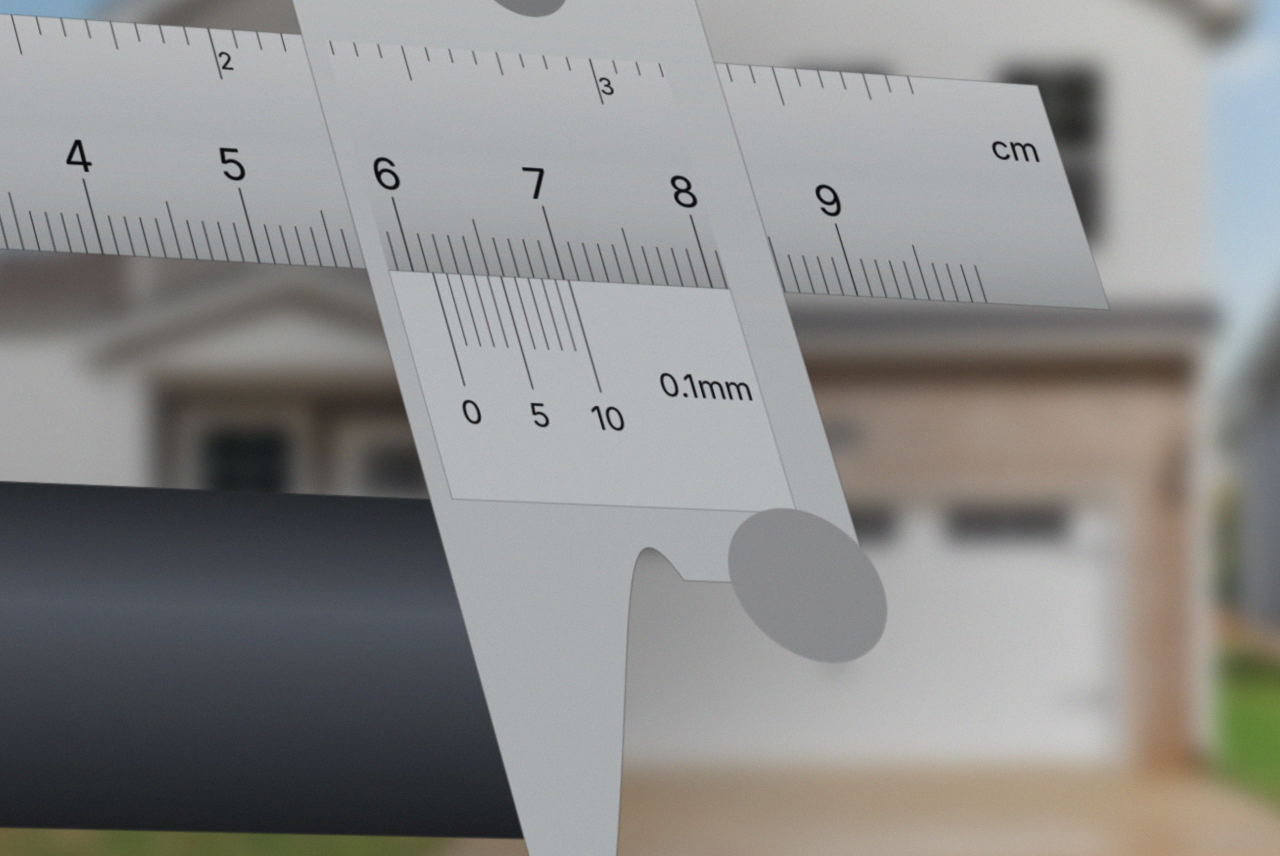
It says 61.3 mm
